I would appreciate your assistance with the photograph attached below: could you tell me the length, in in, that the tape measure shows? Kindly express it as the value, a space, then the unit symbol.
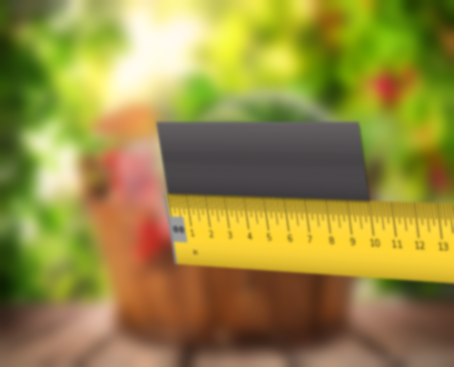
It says 10 in
